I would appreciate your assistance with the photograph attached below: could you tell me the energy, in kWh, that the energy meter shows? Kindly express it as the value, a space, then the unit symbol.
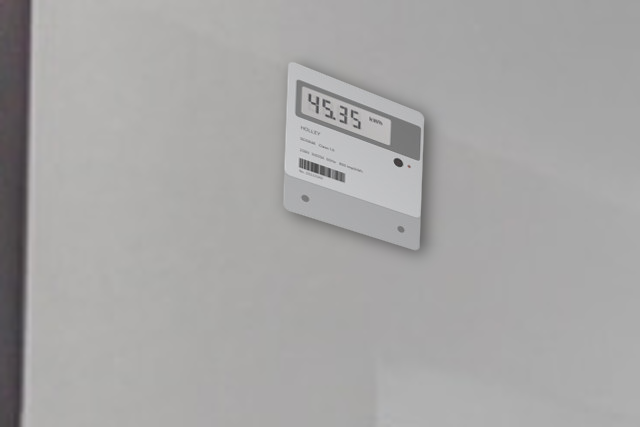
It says 45.35 kWh
